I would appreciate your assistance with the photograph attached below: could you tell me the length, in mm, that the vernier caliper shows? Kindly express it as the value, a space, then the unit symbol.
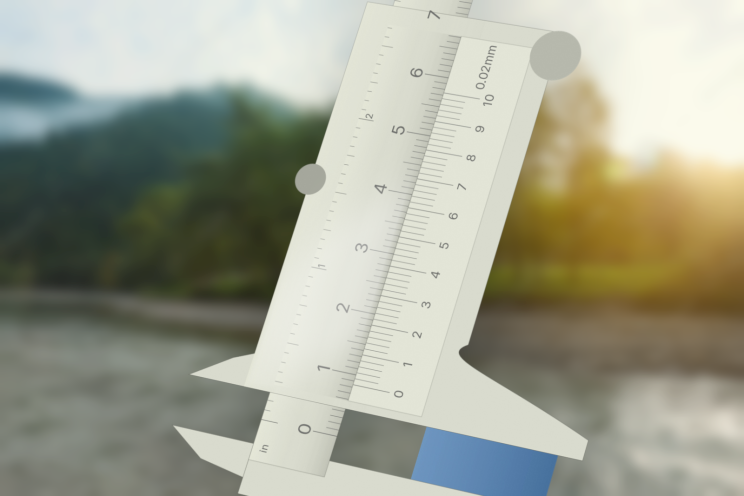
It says 8.4 mm
